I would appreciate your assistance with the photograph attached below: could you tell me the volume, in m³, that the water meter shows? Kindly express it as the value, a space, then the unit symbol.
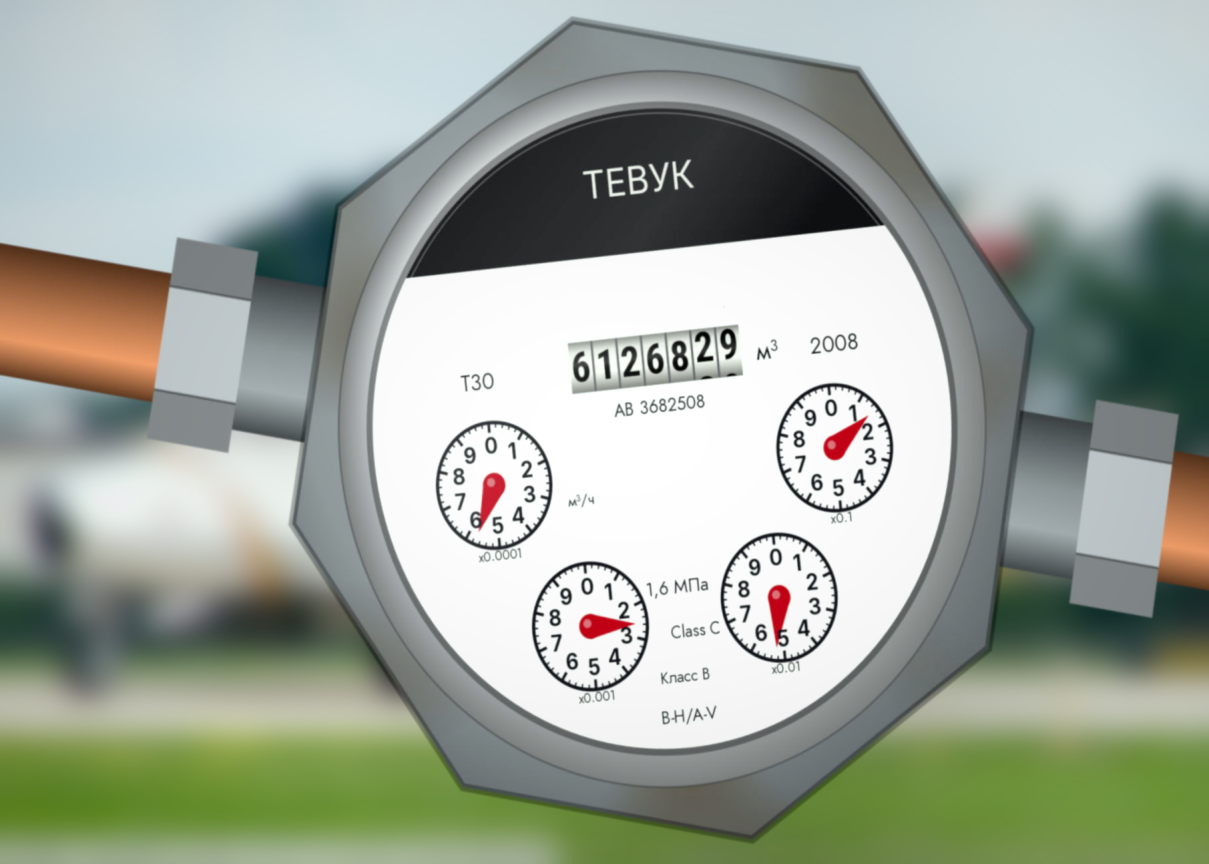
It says 6126829.1525 m³
